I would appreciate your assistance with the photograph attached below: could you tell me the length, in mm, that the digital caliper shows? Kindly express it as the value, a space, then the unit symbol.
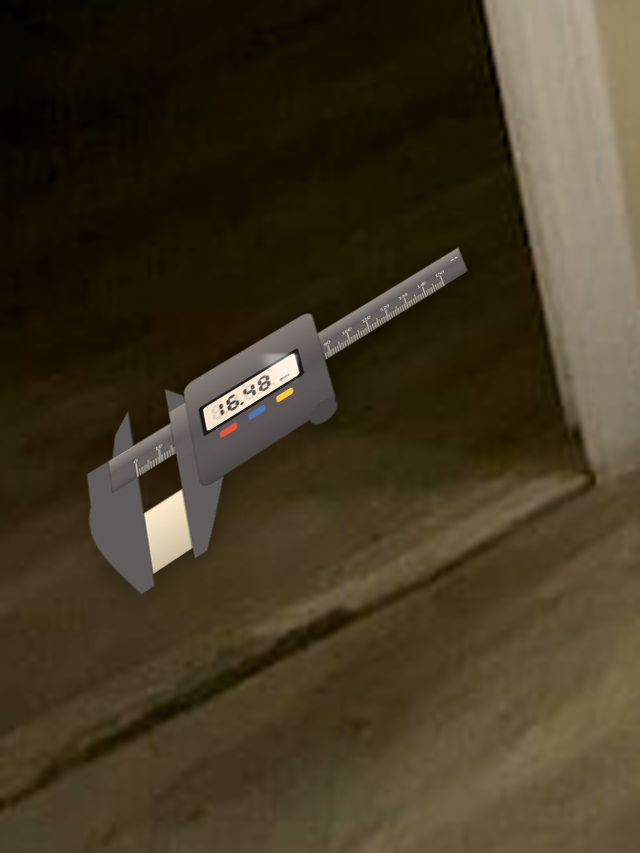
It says 16.48 mm
